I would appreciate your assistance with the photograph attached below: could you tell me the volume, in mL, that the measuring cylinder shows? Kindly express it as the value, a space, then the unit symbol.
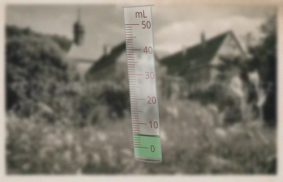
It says 5 mL
